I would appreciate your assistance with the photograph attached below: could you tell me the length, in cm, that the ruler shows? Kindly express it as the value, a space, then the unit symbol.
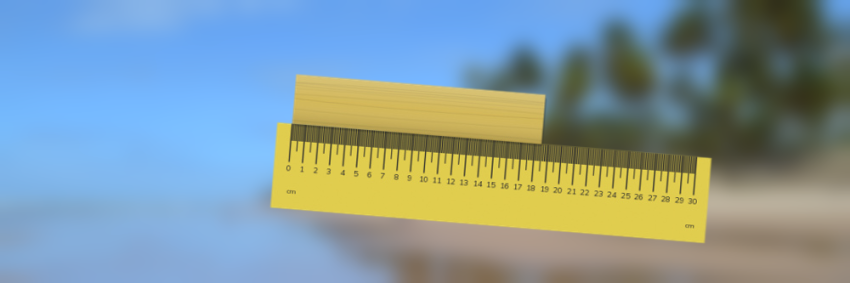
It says 18.5 cm
